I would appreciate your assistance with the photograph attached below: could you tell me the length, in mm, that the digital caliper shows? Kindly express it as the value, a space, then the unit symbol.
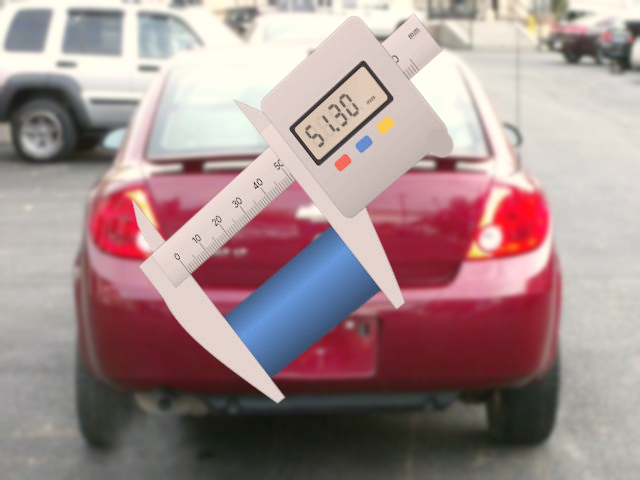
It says 51.30 mm
